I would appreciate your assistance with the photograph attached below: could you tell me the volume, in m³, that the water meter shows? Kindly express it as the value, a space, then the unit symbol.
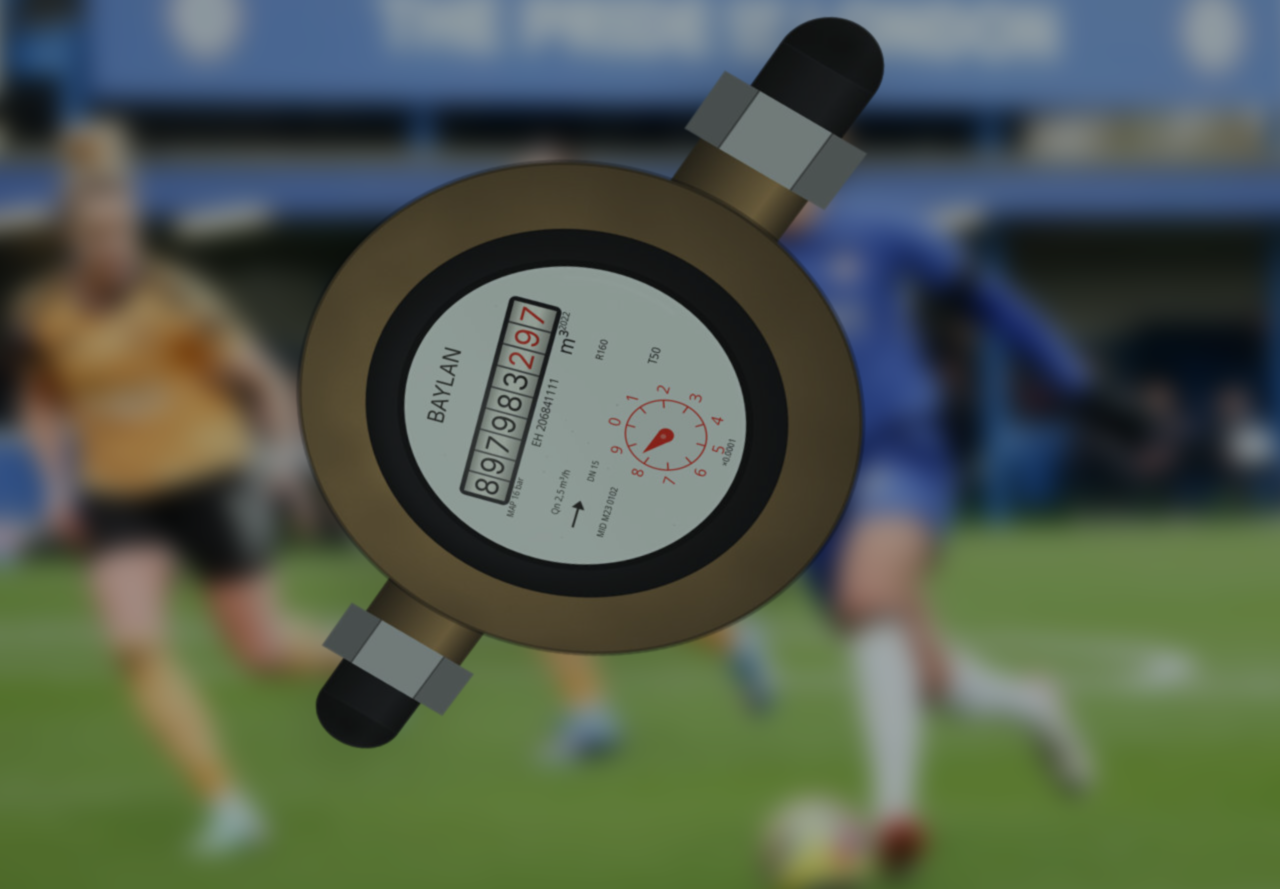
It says 897983.2978 m³
